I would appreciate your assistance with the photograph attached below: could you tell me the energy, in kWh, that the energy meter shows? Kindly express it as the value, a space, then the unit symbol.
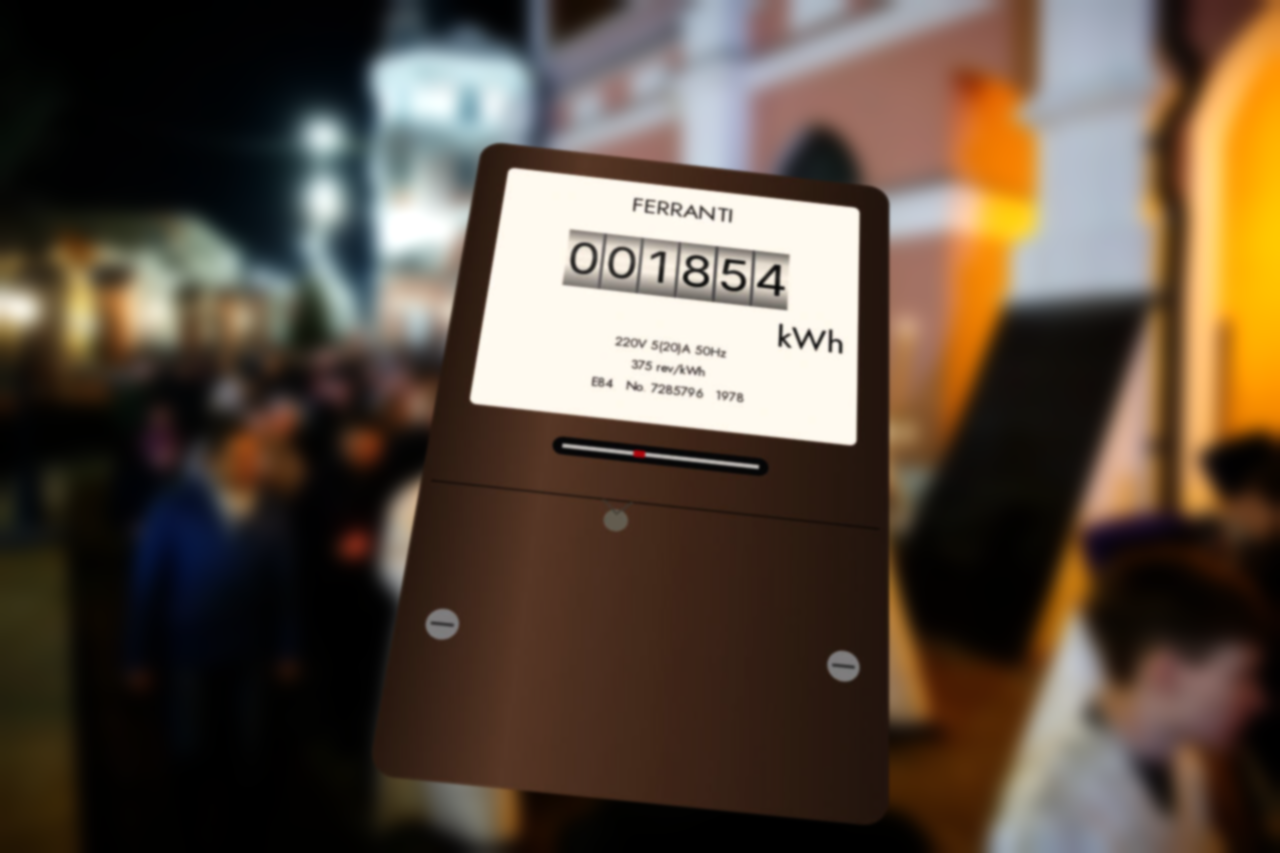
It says 1854 kWh
